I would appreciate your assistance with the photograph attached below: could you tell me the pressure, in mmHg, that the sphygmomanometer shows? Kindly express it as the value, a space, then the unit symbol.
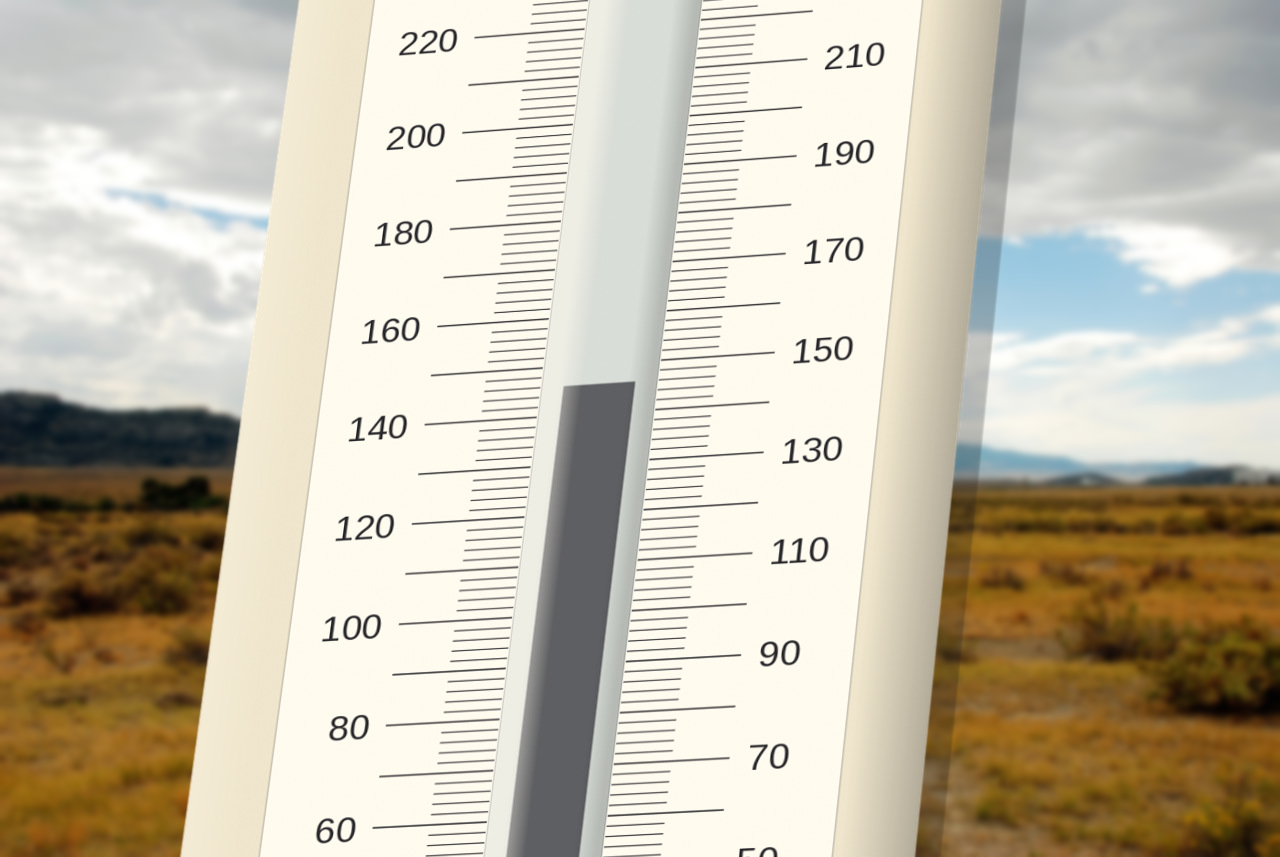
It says 146 mmHg
